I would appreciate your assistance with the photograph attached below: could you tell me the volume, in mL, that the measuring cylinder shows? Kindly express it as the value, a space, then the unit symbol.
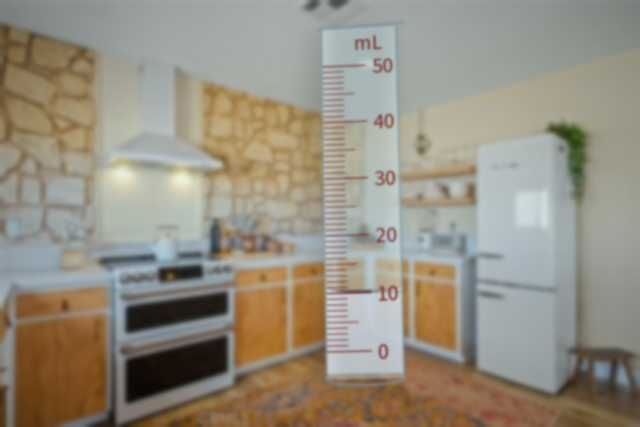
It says 10 mL
